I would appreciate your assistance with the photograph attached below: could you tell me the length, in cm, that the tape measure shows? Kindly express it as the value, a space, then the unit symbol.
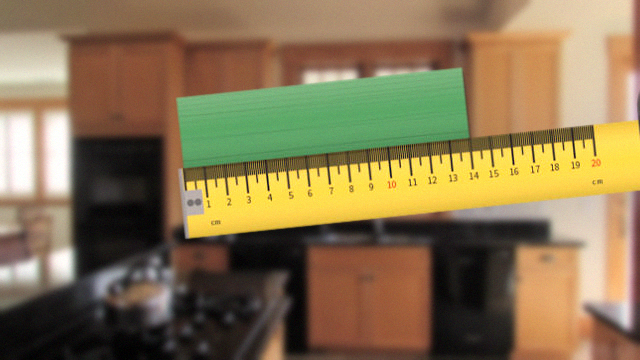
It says 14 cm
